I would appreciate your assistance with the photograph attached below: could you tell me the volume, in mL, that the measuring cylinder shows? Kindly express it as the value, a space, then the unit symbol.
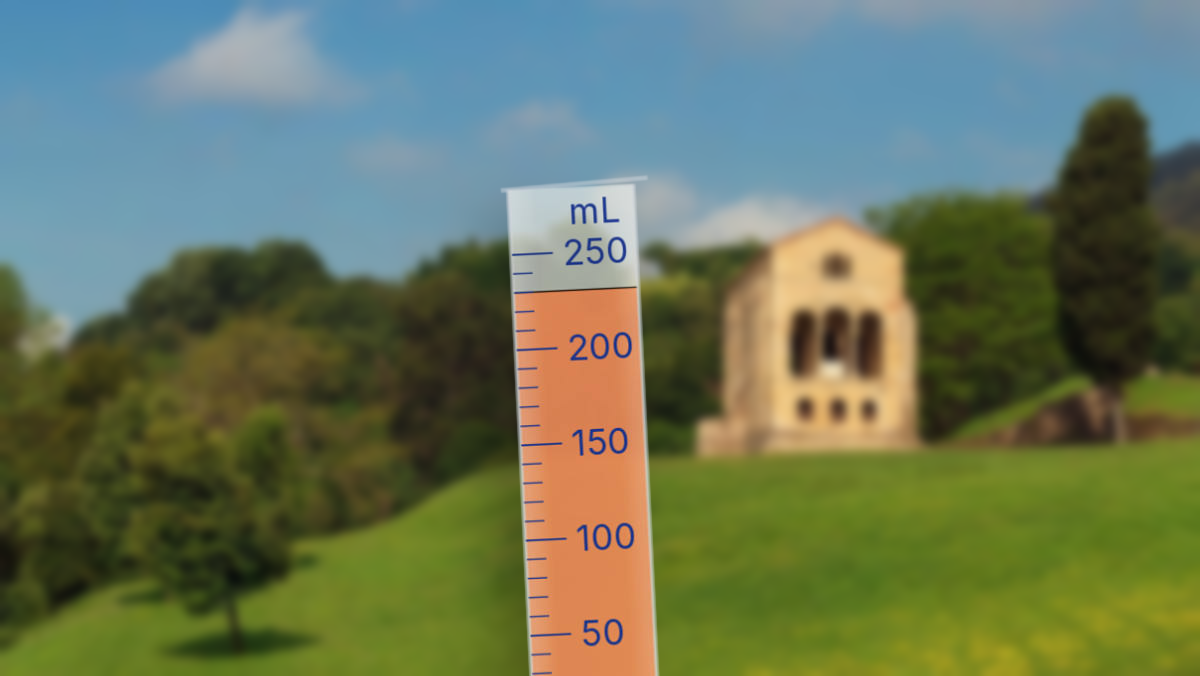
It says 230 mL
